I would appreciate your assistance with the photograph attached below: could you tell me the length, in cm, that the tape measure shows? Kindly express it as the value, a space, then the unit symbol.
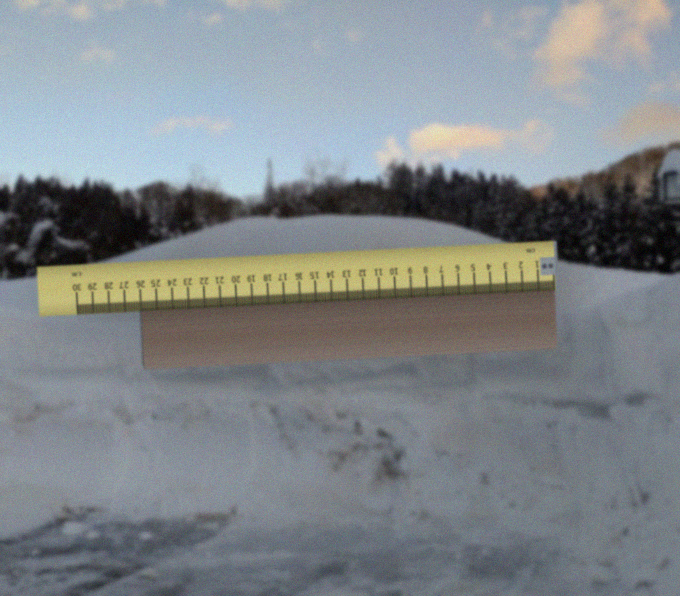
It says 26 cm
